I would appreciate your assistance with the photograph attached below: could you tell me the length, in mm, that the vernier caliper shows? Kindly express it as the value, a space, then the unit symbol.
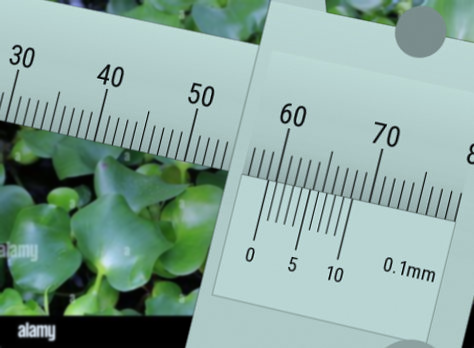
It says 59.2 mm
